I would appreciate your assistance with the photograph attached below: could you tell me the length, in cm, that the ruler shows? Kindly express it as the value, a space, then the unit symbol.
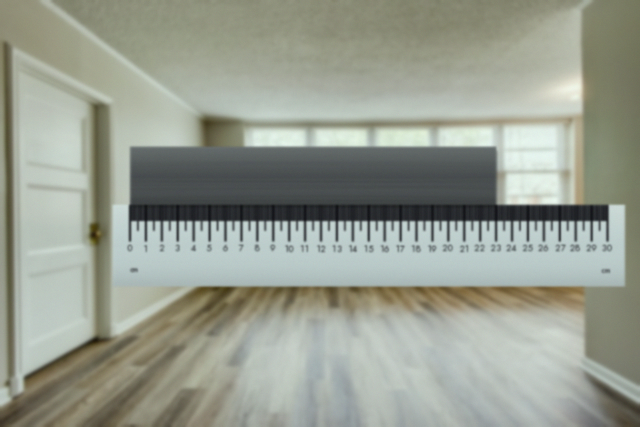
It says 23 cm
